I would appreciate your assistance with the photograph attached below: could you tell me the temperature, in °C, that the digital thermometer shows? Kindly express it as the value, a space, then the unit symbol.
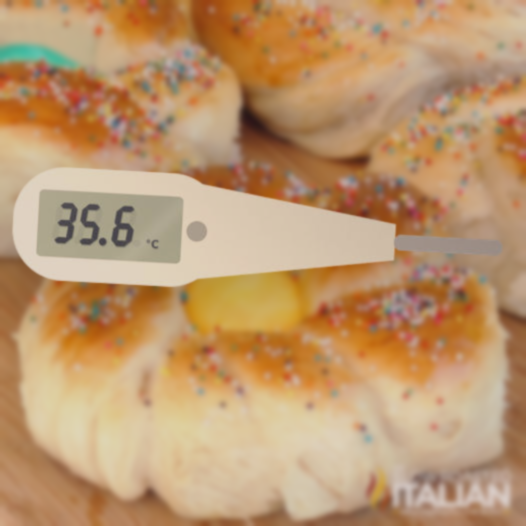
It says 35.6 °C
